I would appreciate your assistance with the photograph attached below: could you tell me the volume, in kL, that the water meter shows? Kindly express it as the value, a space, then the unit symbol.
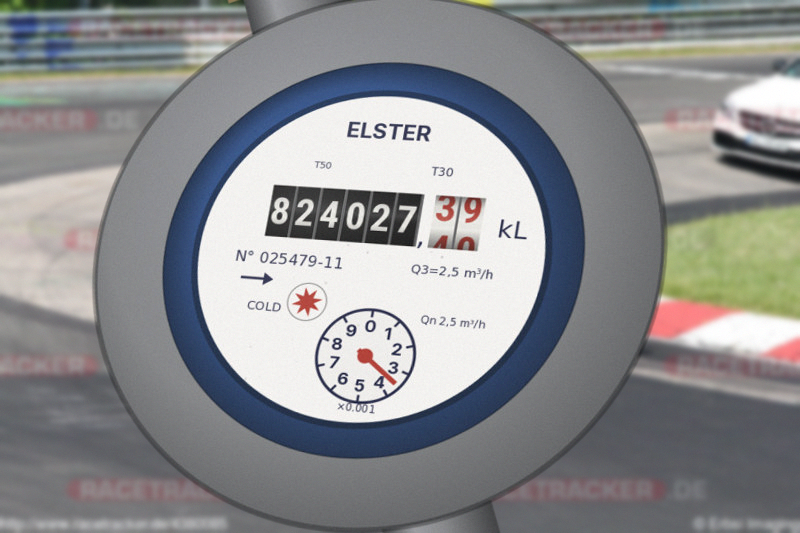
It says 824027.393 kL
